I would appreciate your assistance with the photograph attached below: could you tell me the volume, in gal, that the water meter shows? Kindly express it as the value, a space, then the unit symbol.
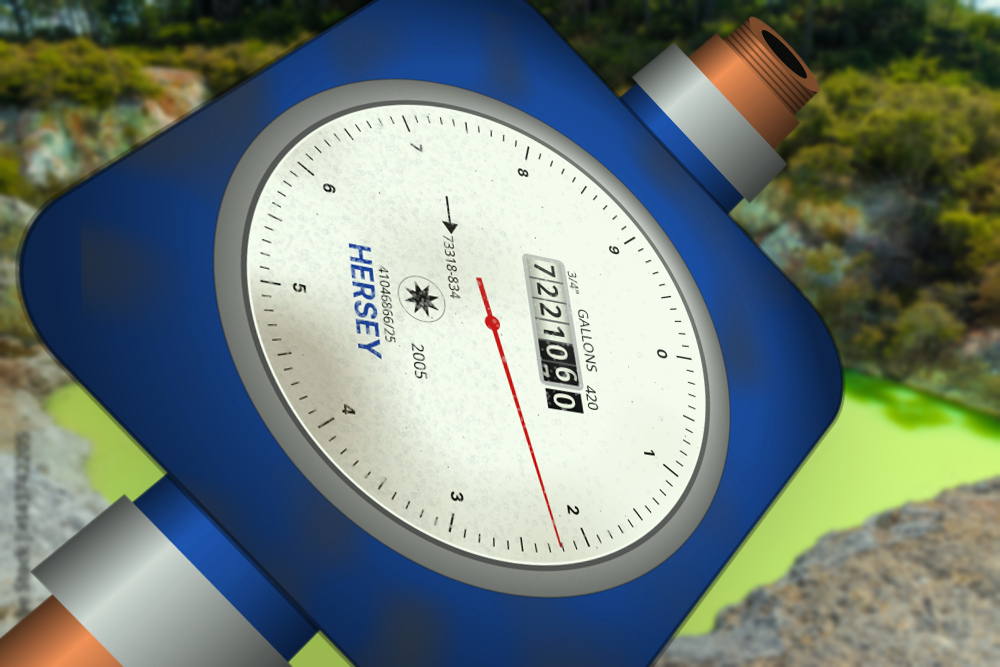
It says 7221062.2 gal
